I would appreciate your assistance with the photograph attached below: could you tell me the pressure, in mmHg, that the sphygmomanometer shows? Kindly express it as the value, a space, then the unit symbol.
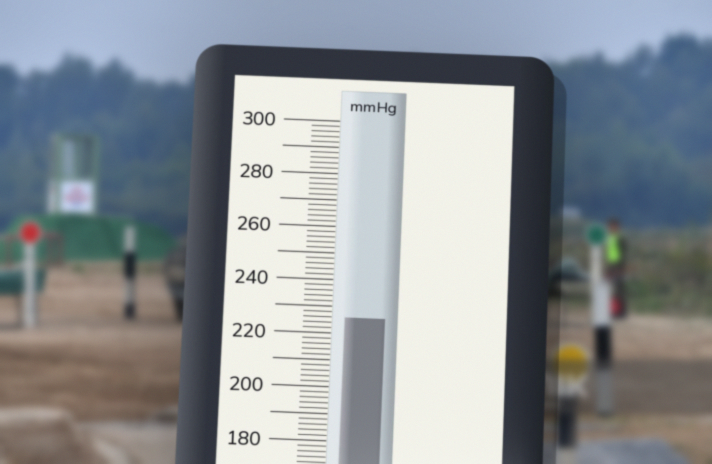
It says 226 mmHg
